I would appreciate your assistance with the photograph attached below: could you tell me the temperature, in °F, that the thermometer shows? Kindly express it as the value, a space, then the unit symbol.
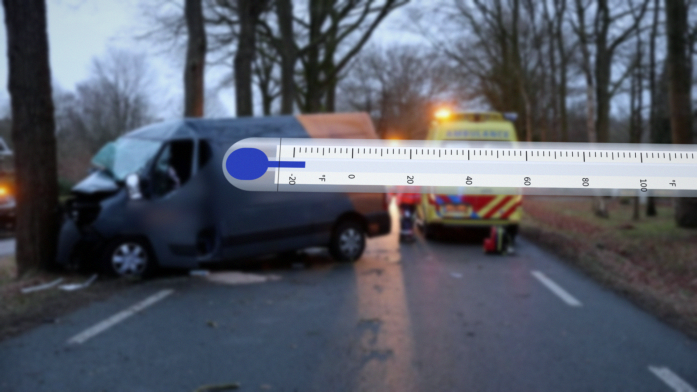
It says -16 °F
